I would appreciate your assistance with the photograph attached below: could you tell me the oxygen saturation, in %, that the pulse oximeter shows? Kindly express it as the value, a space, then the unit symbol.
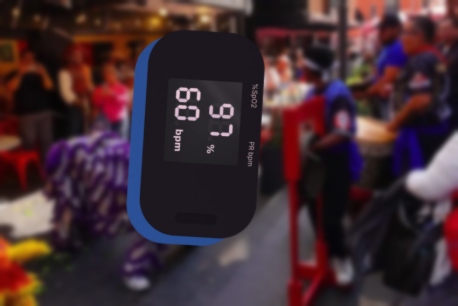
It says 97 %
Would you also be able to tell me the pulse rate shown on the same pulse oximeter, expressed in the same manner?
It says 60 bpm
